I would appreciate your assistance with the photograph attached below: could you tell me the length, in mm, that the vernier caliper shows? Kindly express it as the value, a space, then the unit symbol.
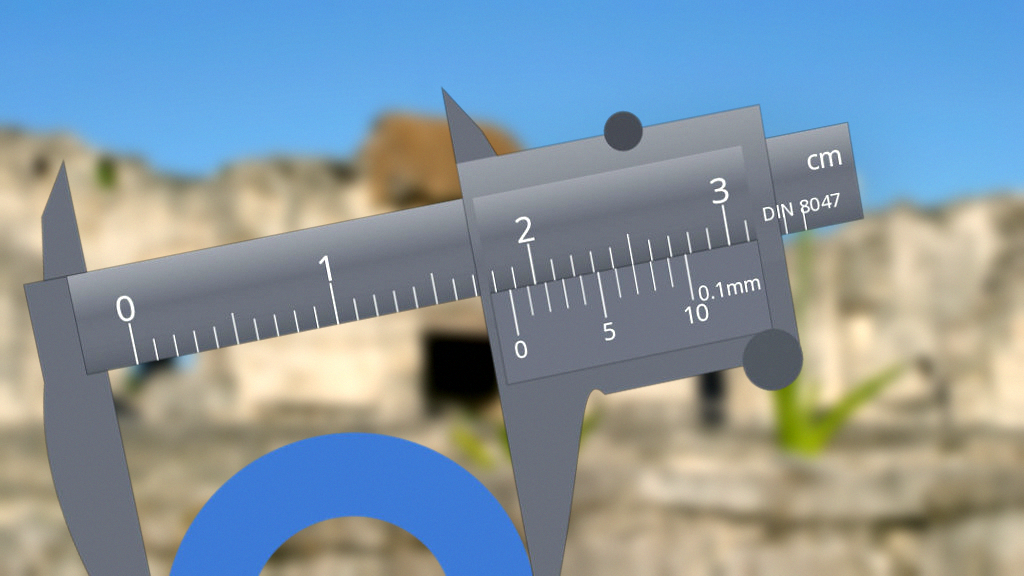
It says 18.7 mm
